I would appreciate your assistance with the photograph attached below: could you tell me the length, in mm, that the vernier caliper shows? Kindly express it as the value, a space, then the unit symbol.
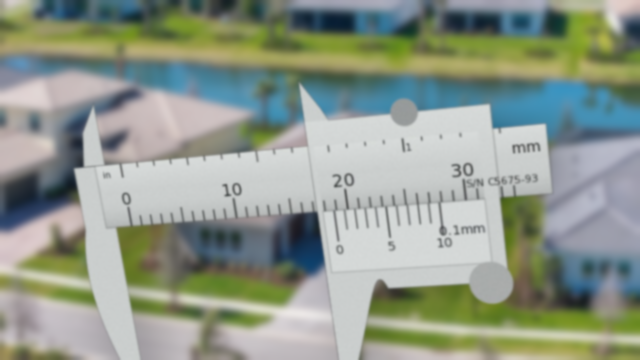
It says 18.8 mm
